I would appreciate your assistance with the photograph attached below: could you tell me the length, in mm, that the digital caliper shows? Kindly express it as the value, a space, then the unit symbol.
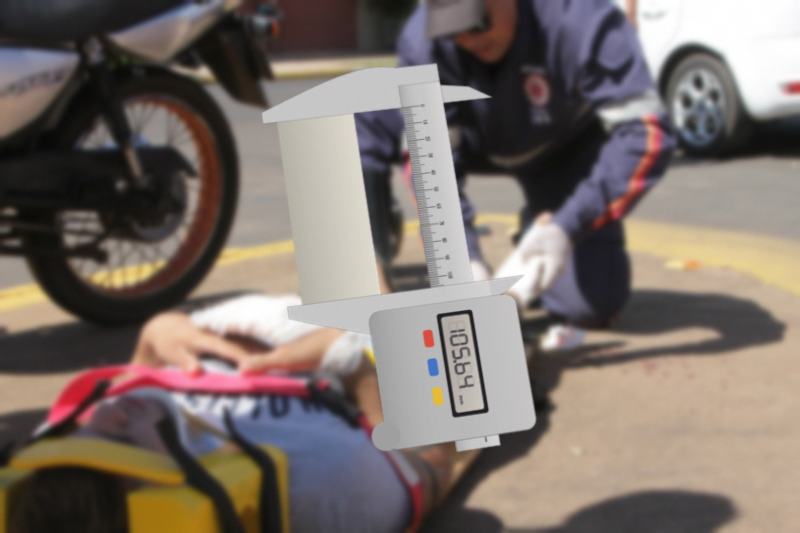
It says 105.64 mm
